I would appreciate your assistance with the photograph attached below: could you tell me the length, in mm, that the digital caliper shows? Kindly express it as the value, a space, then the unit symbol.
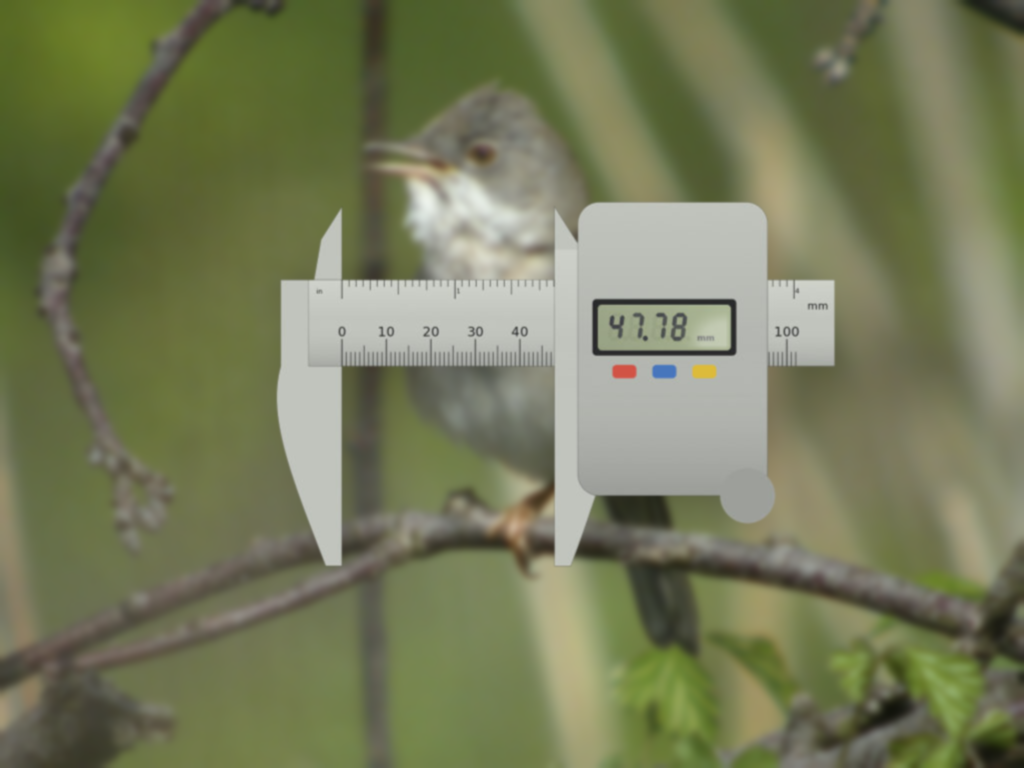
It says 47.78 mm
